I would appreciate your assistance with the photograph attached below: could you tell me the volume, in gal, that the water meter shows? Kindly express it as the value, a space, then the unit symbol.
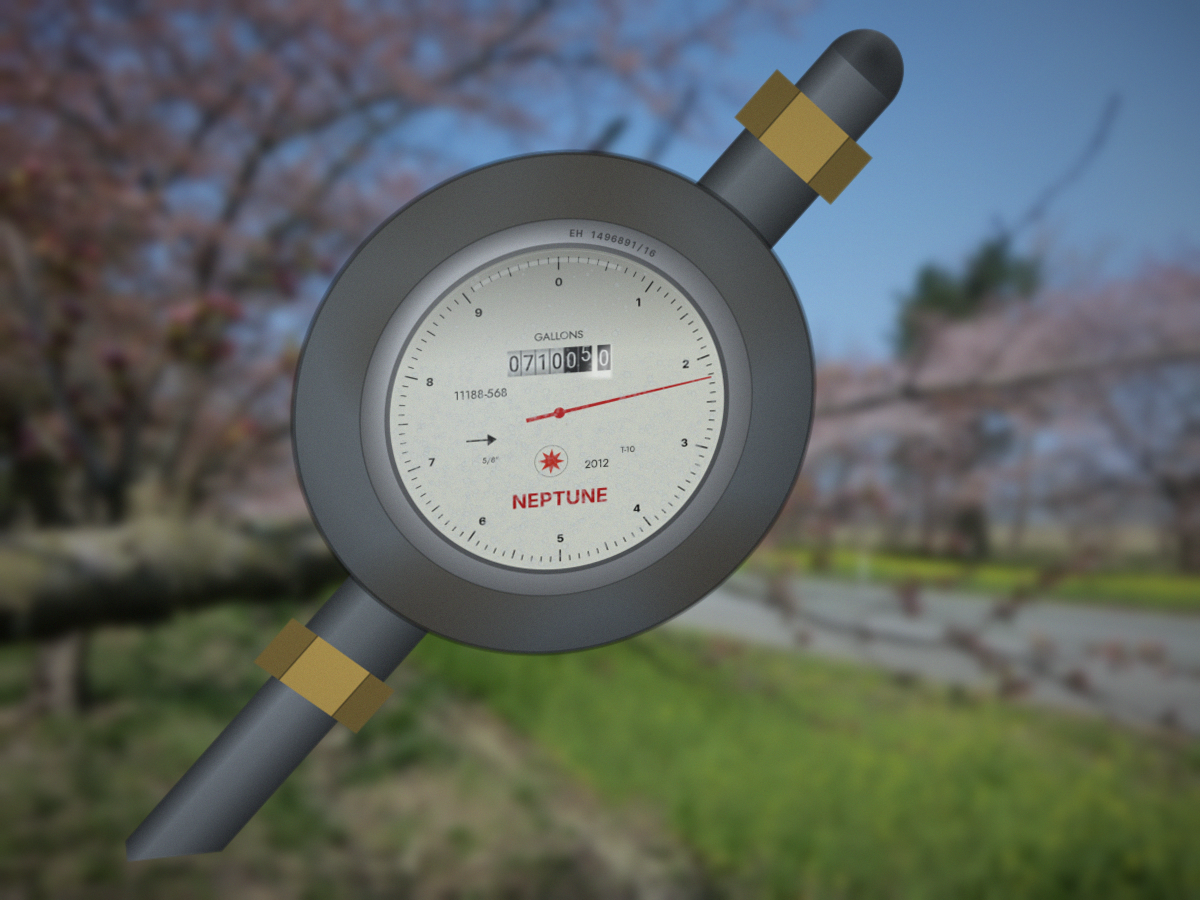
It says 710052.2 gal
